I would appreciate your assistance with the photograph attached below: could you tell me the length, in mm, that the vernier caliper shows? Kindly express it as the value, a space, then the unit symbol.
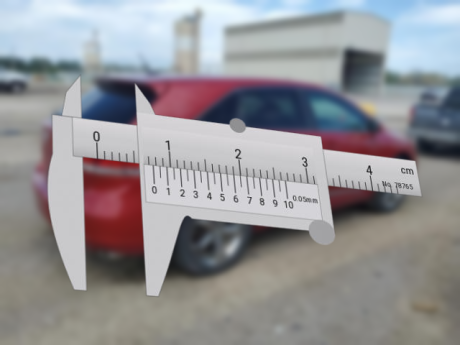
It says 7.6 mm
